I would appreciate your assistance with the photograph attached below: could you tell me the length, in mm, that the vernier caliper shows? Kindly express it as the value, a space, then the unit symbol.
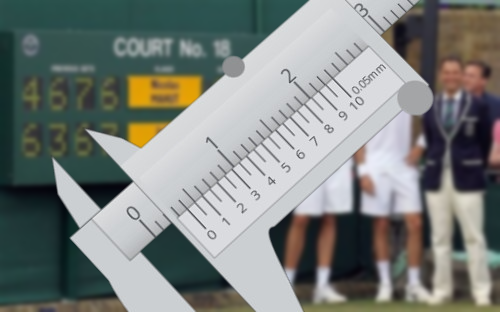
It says 4.0 mm
